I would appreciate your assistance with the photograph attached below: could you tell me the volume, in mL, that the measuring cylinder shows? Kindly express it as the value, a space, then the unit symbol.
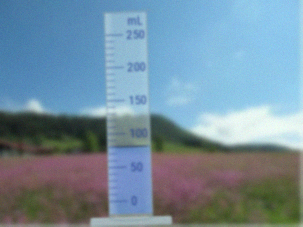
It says 80 mL
